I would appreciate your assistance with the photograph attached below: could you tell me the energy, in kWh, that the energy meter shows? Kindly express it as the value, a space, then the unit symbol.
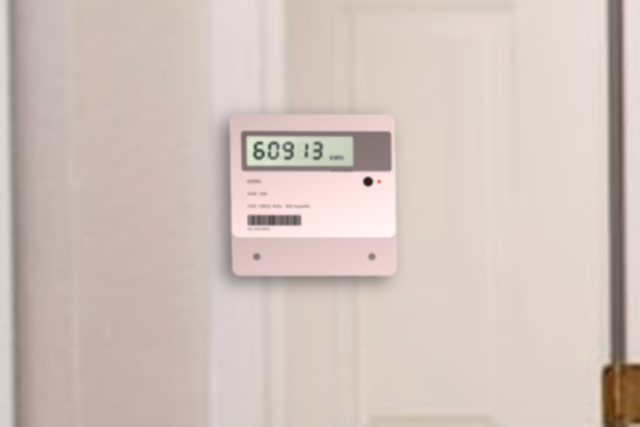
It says 60913 kWh
